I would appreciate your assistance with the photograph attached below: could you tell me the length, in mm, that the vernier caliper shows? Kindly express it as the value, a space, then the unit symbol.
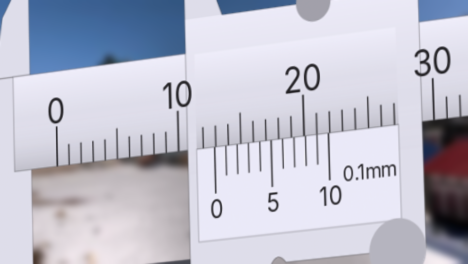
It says 12.9 mm
